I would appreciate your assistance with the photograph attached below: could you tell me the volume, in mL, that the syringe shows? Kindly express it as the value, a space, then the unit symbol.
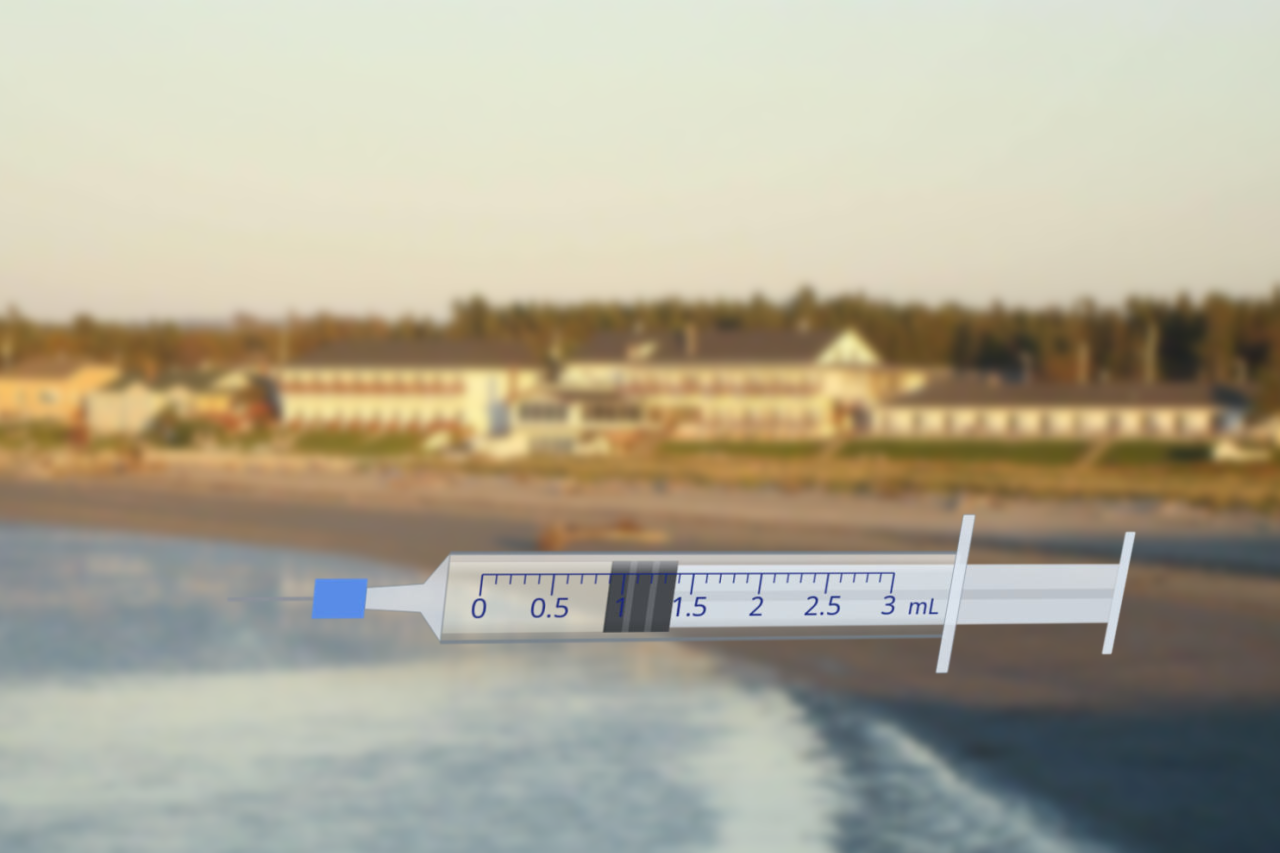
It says 0.9 mL
